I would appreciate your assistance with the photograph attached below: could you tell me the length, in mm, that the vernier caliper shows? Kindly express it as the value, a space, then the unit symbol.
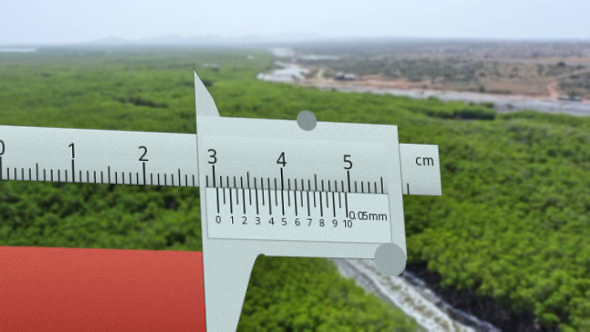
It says 30.4 mm
